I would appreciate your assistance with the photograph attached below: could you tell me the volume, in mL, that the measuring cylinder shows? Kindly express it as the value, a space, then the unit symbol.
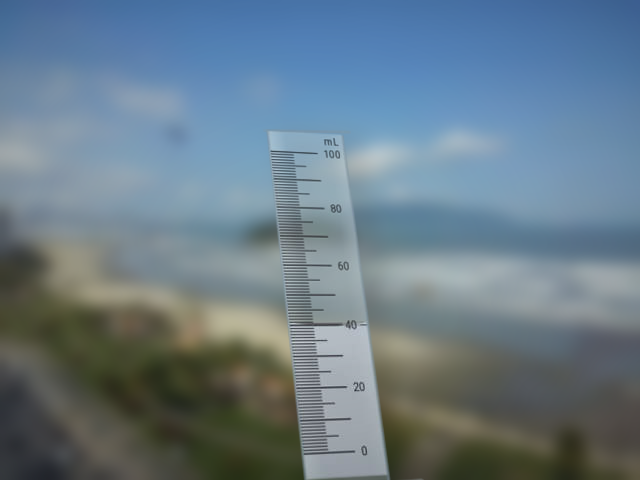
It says 40 mL
